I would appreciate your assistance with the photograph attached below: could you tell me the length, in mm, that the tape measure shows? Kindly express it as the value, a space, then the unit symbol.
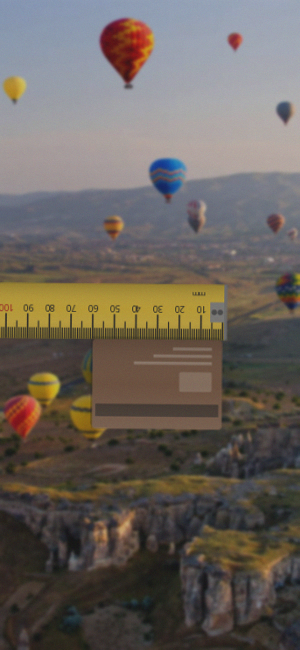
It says 60 mm
